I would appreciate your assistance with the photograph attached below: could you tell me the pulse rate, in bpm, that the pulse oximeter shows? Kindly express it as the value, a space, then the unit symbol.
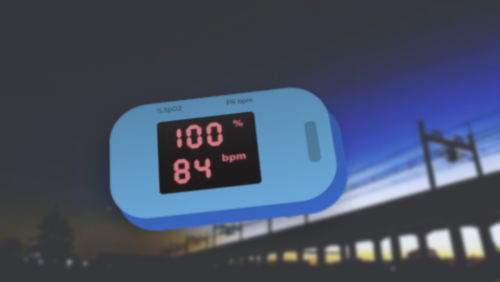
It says 84 bpm
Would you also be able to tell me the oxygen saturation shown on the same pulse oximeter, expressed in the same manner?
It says 100 %
